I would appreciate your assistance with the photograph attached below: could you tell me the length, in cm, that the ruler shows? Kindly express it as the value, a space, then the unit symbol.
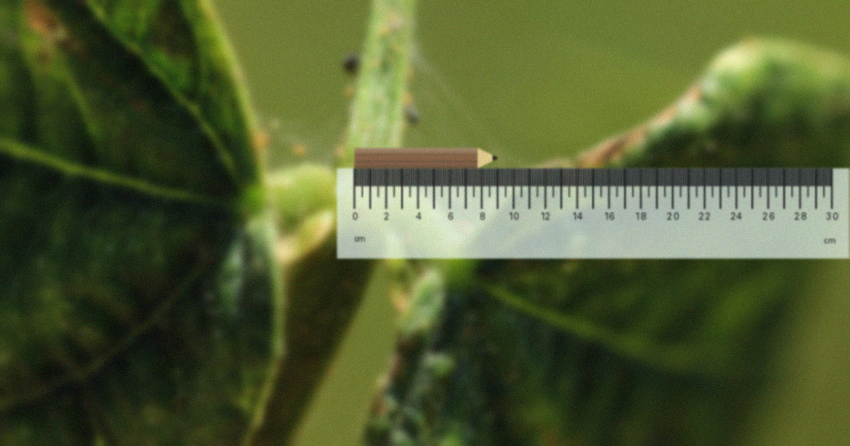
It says 9 cm
